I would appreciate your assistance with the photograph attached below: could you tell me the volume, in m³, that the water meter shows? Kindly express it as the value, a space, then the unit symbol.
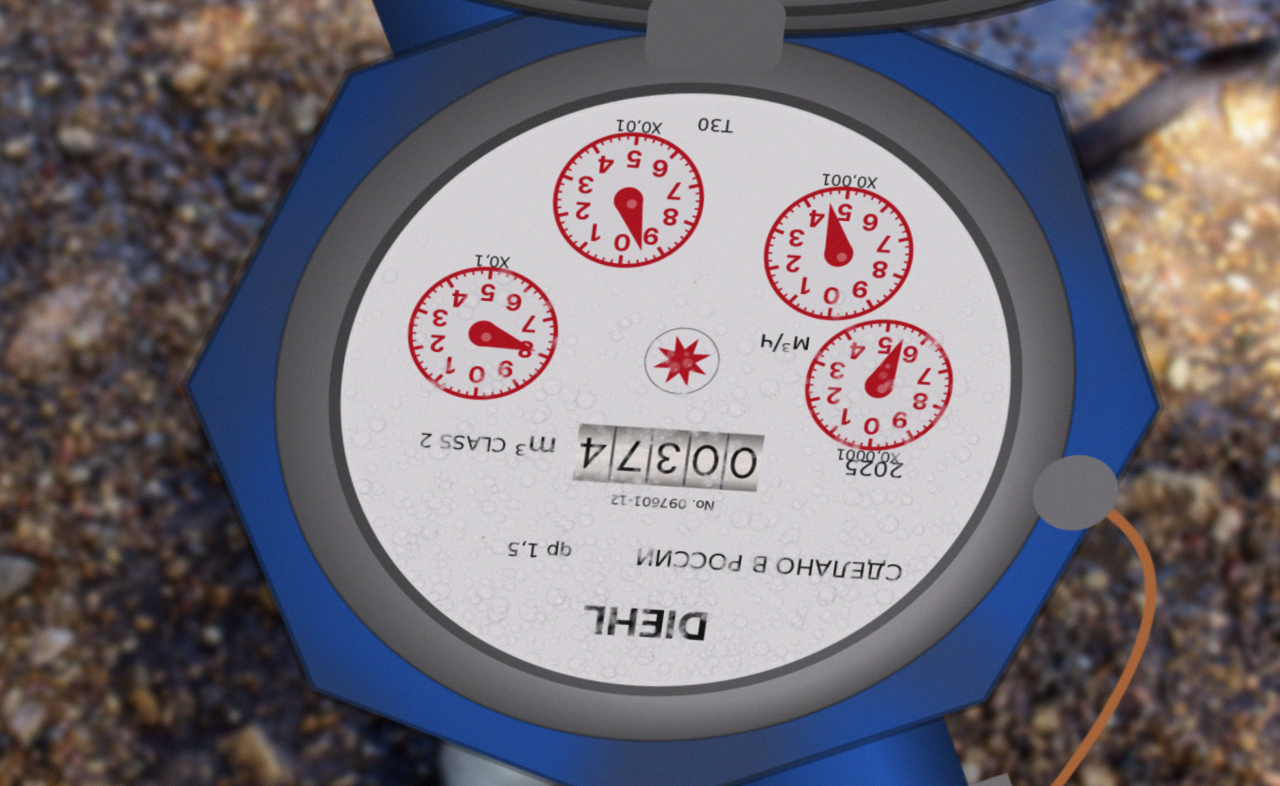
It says 374.7945 m³
